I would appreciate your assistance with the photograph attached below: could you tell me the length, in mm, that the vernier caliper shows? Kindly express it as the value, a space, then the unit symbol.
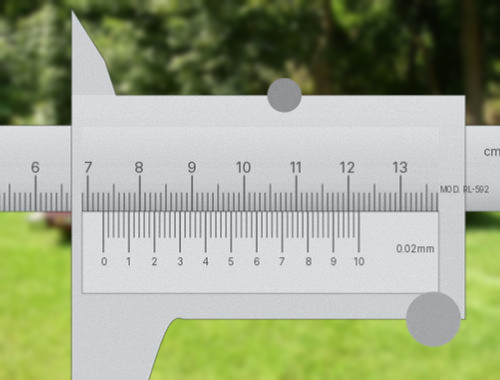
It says 73.0 mm
